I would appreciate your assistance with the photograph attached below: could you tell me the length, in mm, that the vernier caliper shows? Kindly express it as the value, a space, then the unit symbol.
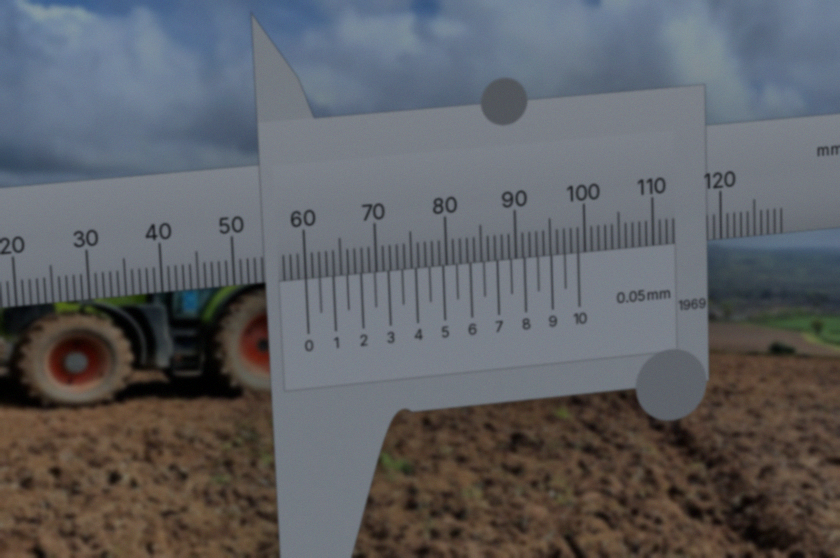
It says 60.0 mm
